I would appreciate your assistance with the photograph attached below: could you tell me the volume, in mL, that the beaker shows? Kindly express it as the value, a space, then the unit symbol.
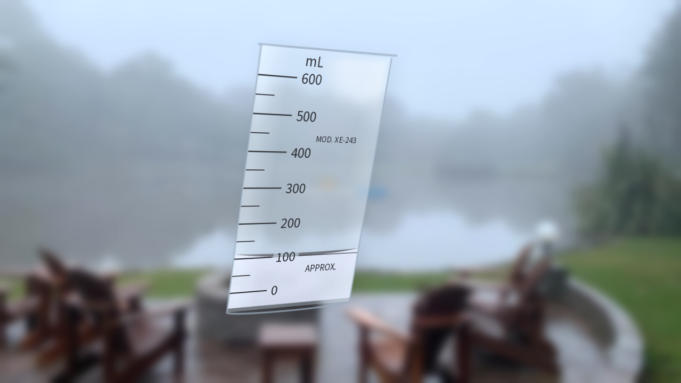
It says 100 mL
